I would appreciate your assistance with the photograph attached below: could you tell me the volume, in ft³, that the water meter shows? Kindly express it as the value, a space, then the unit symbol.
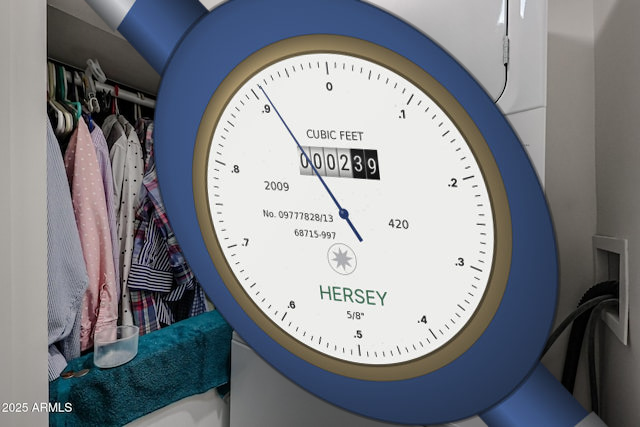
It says 238.91 ft³
